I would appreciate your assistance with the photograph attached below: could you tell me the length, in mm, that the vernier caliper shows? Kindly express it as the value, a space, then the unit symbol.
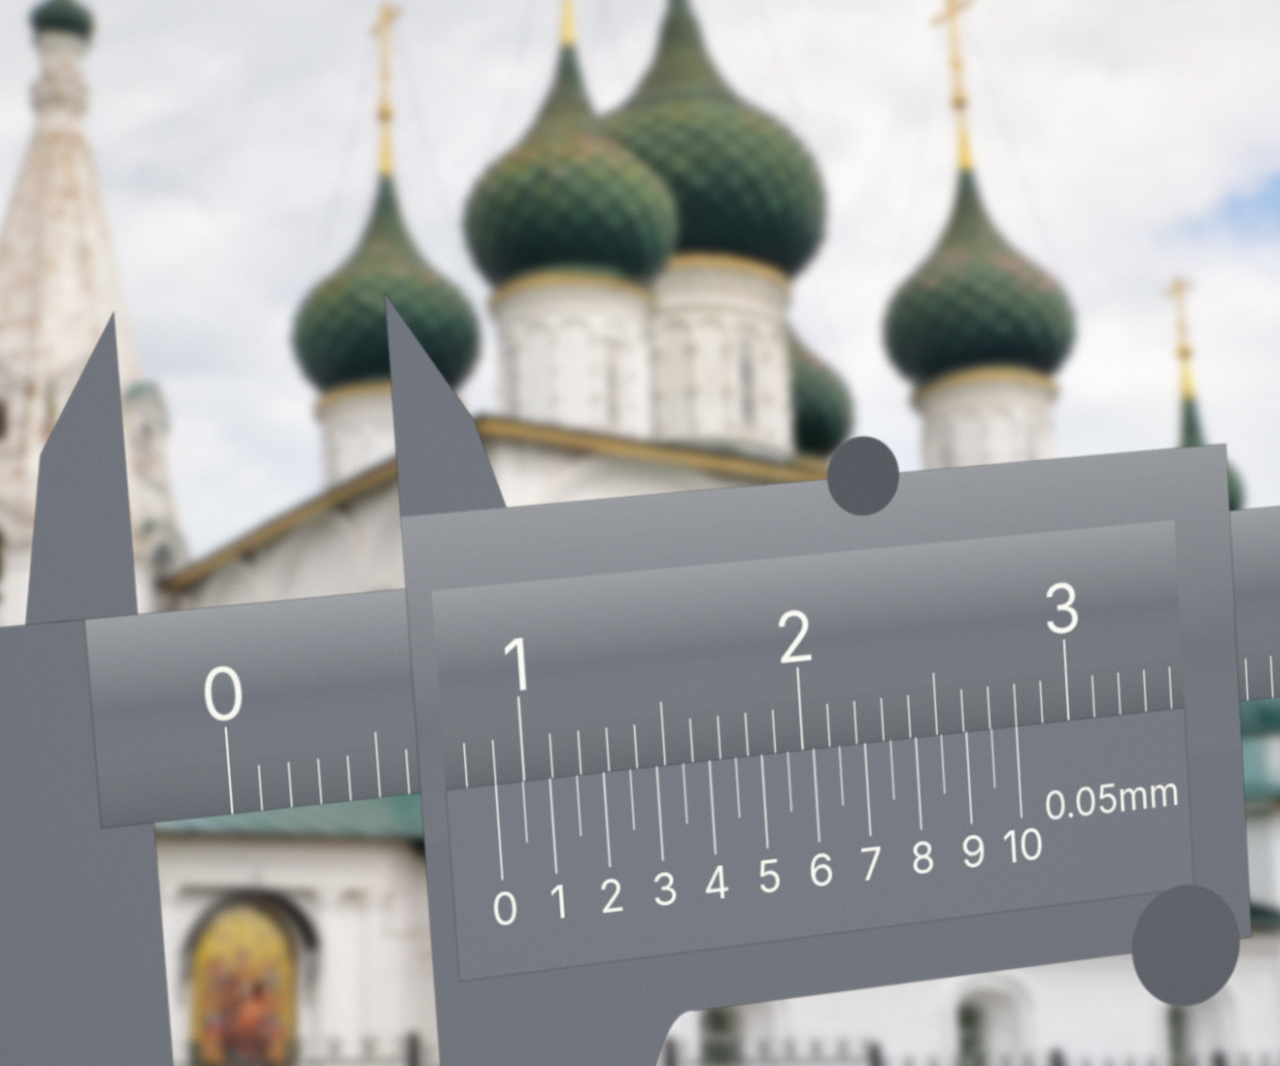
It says 9.0 mm
